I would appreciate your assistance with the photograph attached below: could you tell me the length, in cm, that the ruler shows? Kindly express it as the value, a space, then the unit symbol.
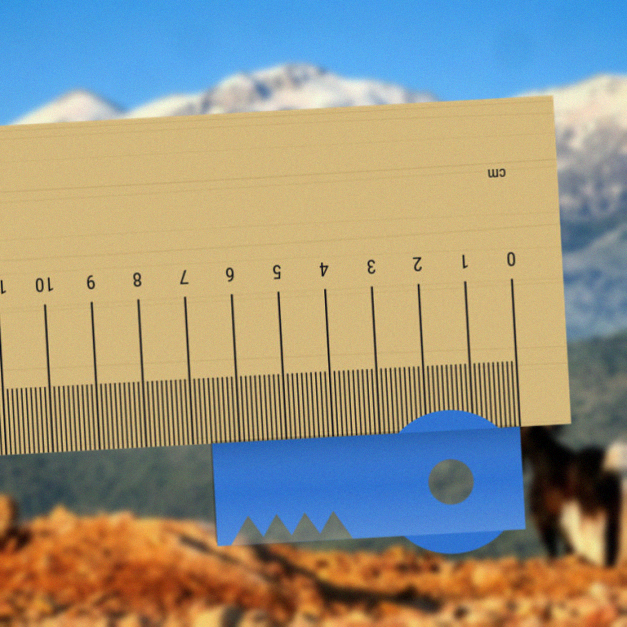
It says 6.6 cm
